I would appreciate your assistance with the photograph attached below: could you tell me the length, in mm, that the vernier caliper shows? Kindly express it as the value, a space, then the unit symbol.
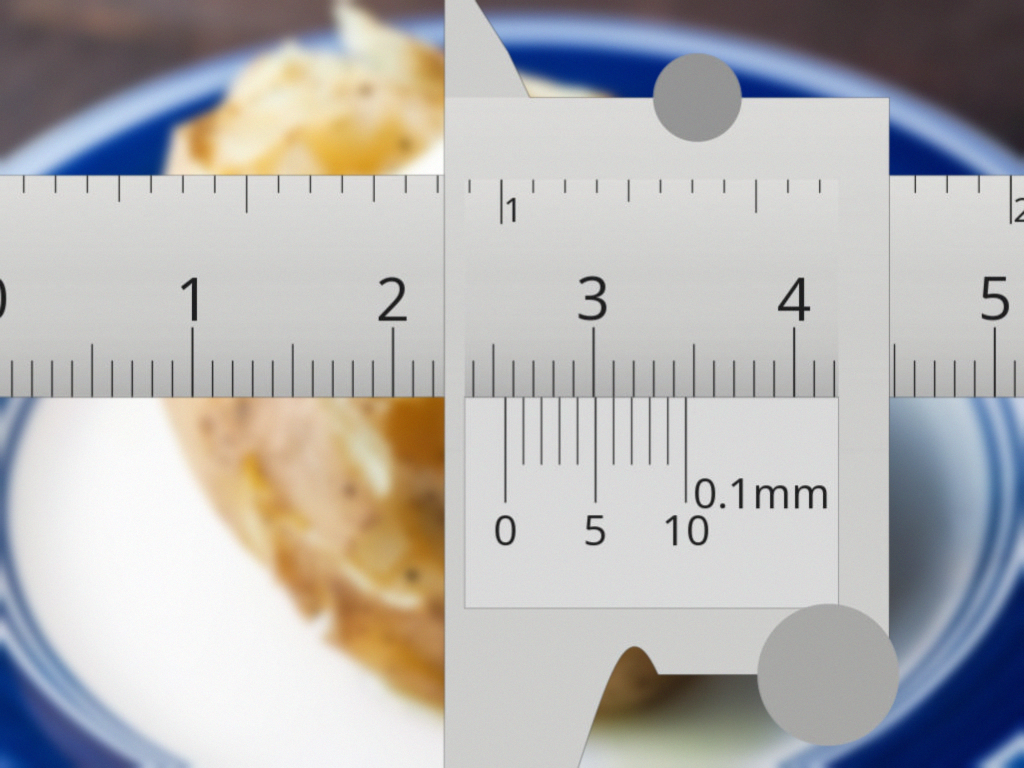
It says 25.6 mm
